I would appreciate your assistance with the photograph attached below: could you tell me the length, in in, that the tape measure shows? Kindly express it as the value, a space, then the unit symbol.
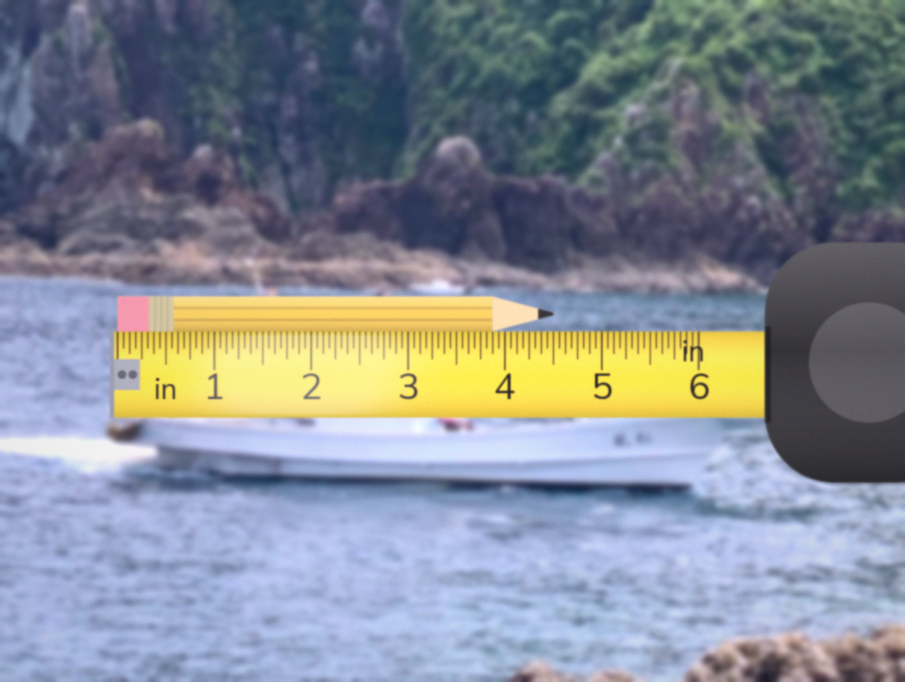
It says 4.5 in
